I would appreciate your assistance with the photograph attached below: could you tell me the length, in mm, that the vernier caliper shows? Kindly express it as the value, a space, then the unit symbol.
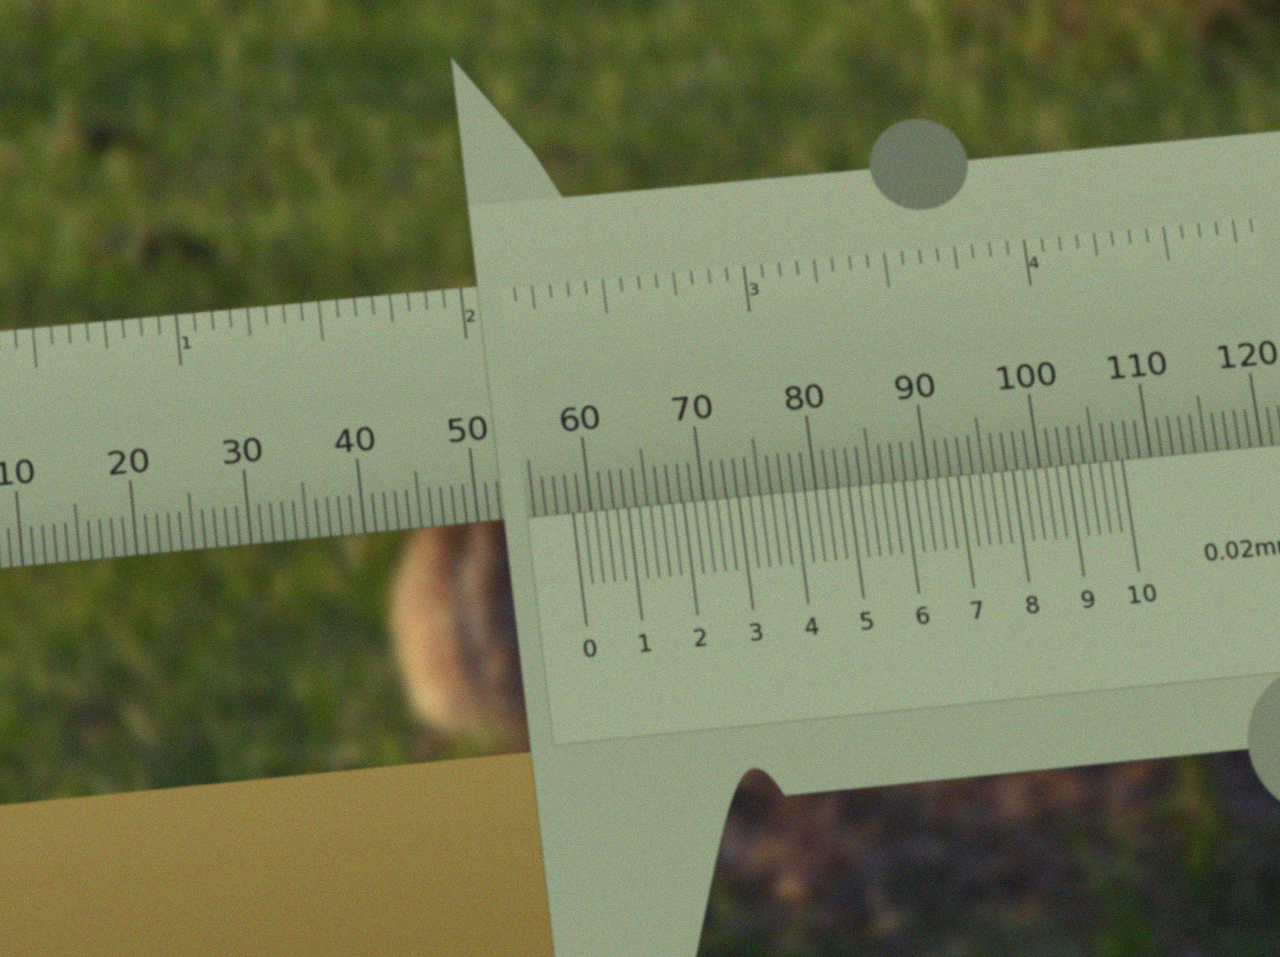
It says 58.4 mm
